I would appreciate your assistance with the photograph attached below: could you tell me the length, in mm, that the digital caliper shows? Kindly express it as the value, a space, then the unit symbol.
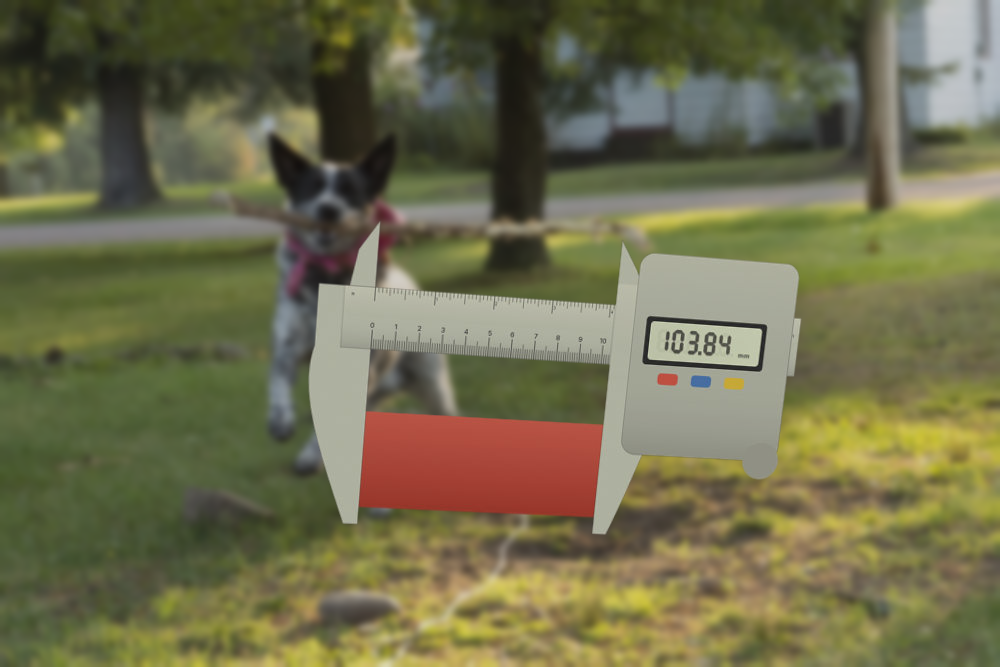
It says 103.84 mm
